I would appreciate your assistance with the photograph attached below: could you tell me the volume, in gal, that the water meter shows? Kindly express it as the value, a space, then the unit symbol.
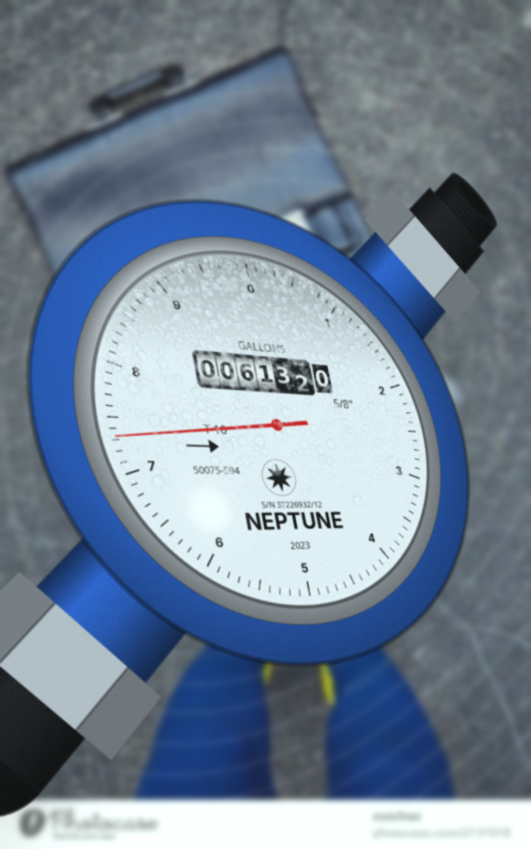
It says 61317.3 gal
